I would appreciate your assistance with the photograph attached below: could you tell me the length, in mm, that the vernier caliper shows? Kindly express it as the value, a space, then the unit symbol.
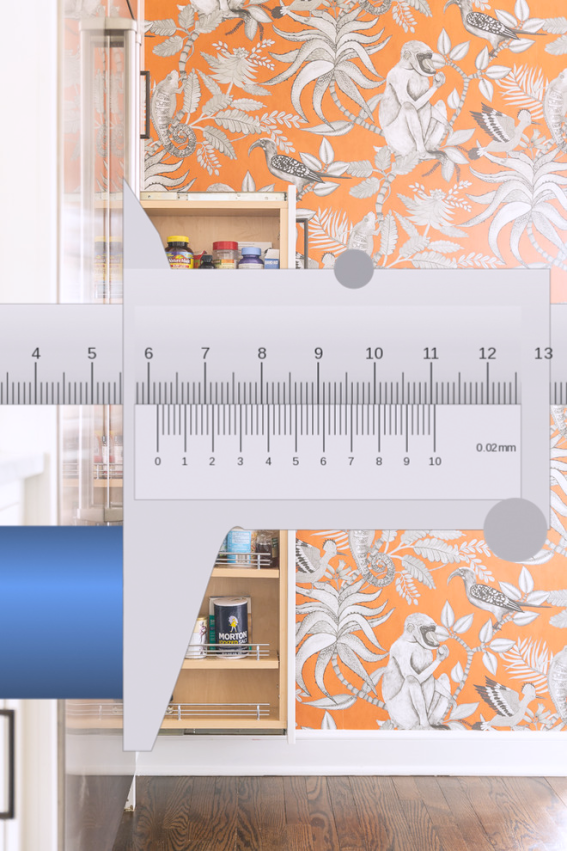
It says 61.6 mm
